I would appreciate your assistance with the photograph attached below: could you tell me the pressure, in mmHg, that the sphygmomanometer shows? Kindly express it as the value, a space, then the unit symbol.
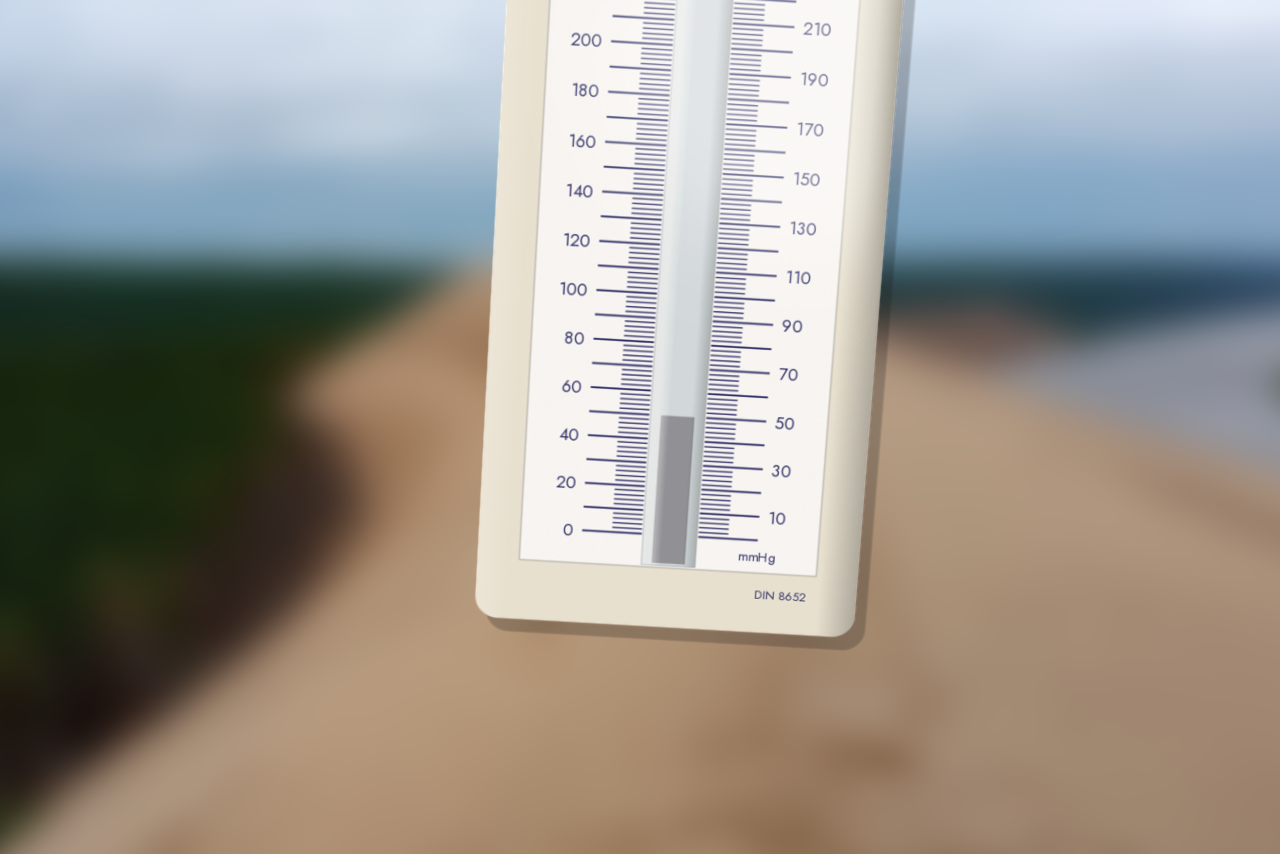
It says 50 mmHg
